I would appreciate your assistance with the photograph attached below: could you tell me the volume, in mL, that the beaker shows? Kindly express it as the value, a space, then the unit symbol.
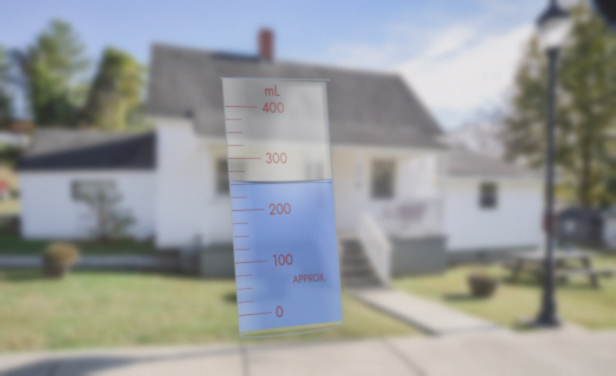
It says 250 mL
